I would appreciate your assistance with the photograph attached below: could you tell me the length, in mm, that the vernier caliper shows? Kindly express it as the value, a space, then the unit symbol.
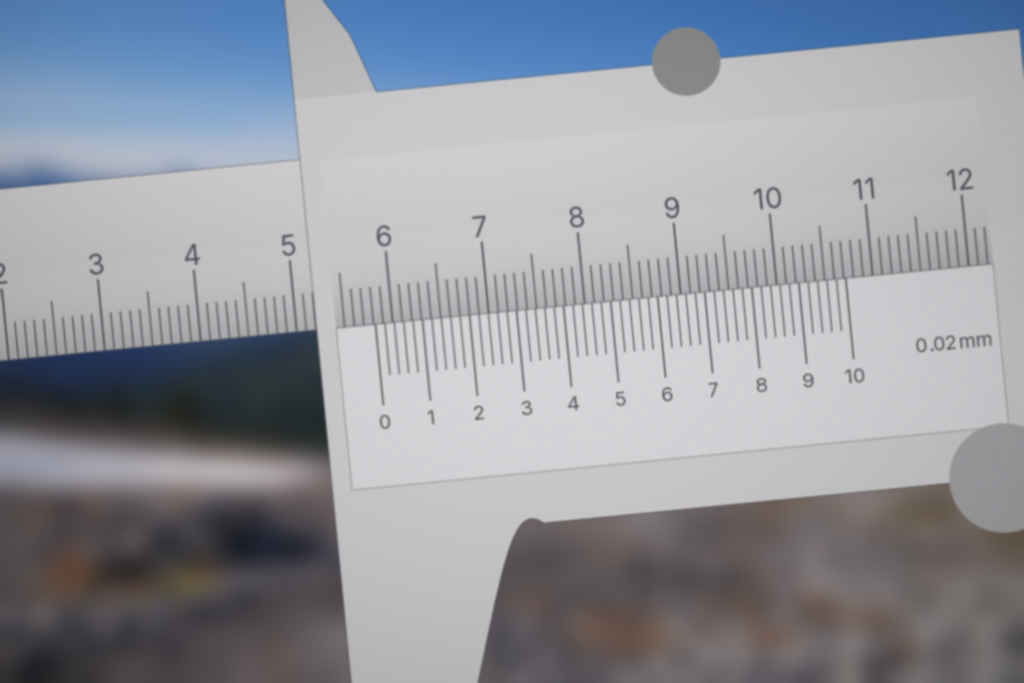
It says 58.2 mm
